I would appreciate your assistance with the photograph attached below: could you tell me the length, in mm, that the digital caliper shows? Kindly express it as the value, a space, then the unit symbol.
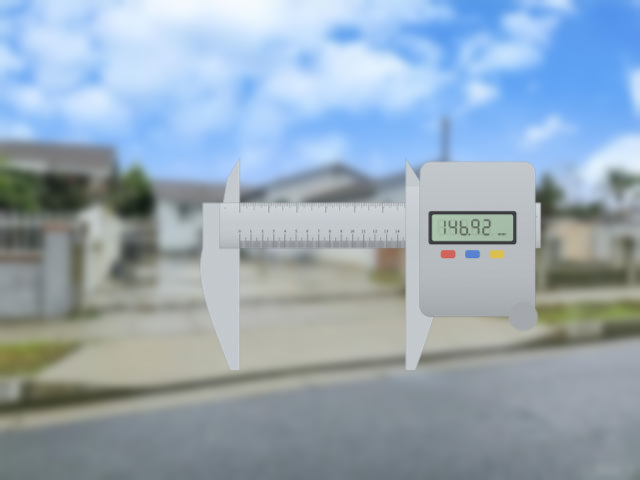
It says 146.92 mm
